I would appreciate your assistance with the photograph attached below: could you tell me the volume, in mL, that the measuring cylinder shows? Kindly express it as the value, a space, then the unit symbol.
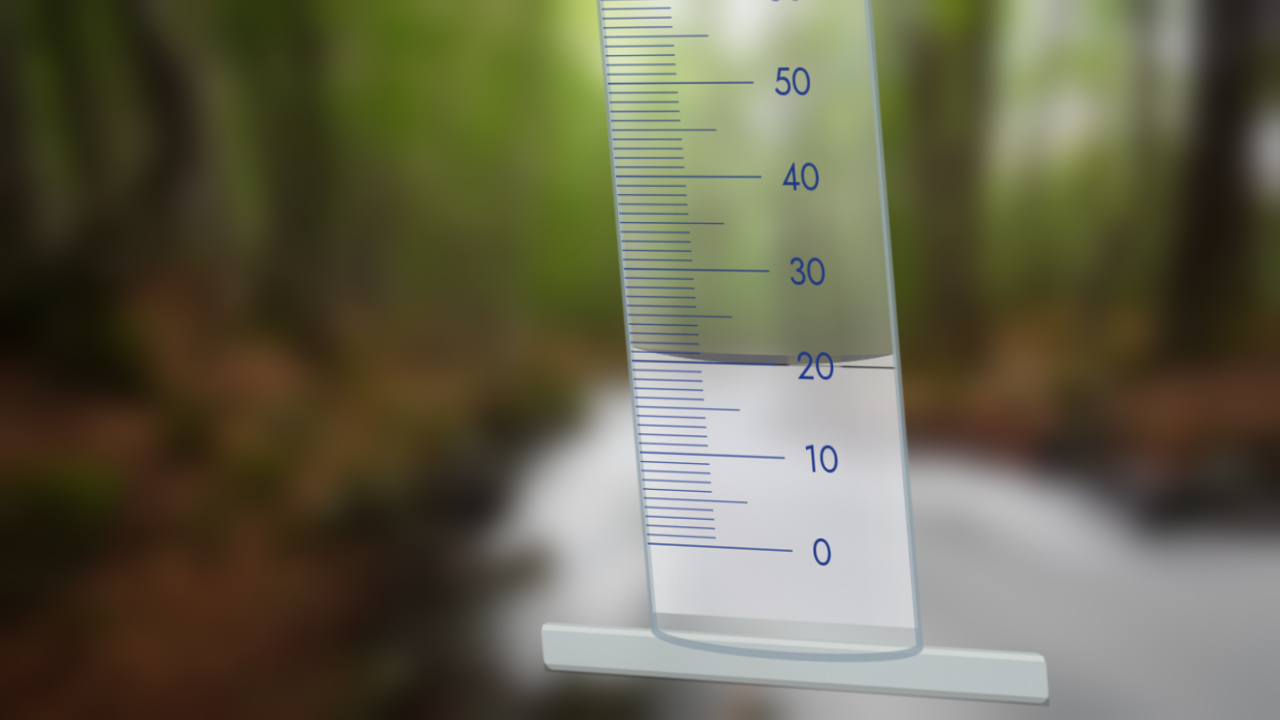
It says 20 mL
